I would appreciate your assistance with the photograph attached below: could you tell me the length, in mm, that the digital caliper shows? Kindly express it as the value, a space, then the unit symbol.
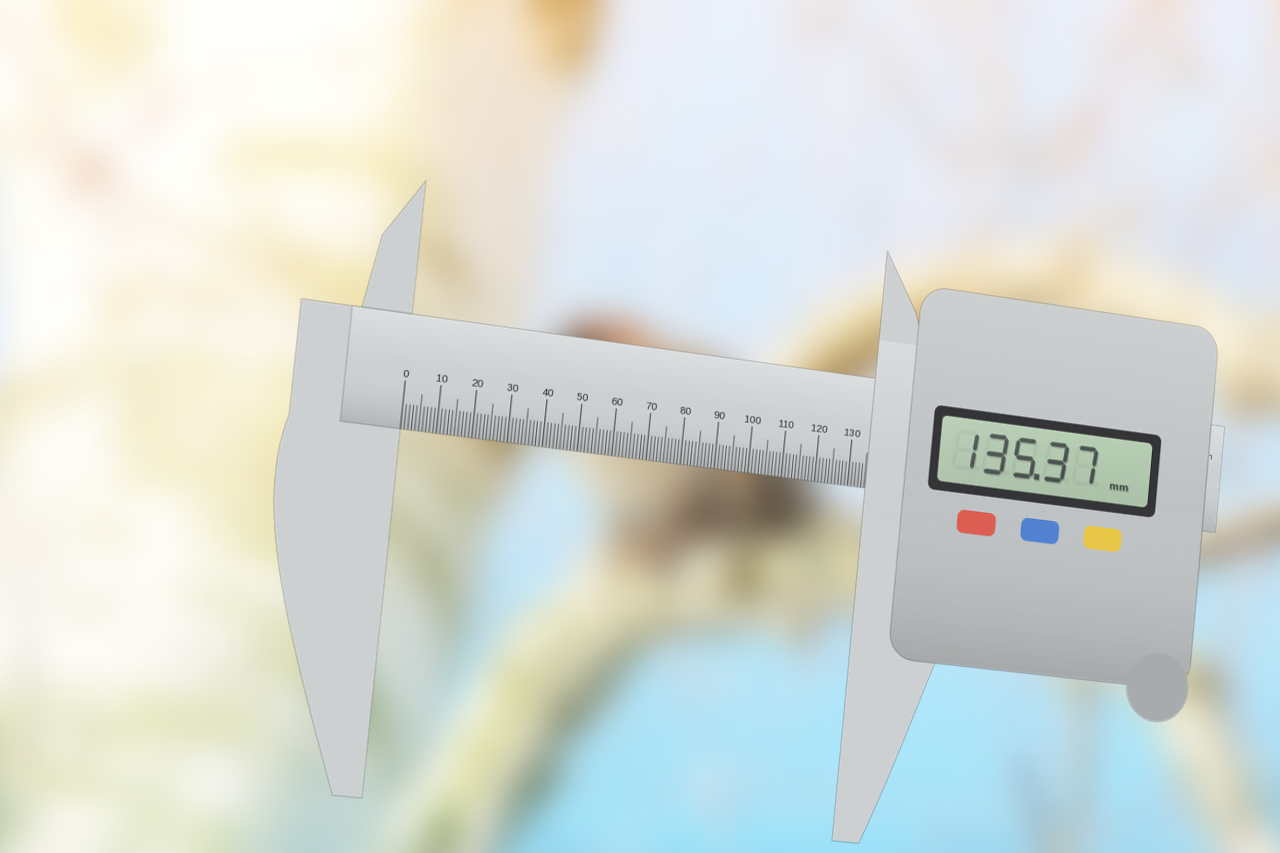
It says 135.37 mm
